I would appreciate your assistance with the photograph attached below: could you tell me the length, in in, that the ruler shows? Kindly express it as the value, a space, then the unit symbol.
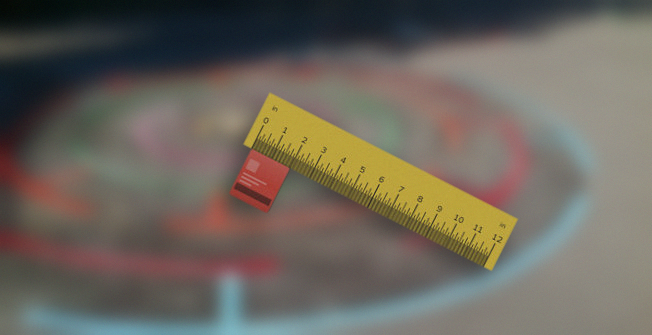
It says 2 in
